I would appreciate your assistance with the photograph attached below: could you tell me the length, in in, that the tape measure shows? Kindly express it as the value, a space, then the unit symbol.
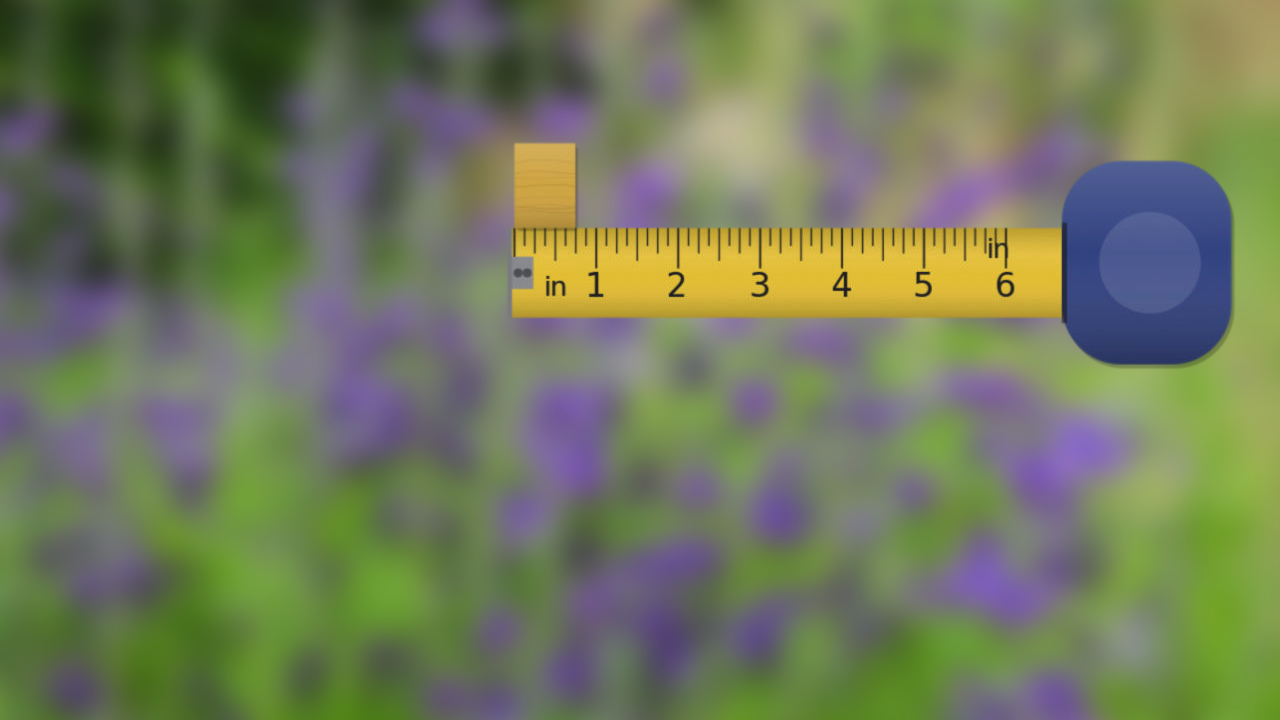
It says 0.75 in
